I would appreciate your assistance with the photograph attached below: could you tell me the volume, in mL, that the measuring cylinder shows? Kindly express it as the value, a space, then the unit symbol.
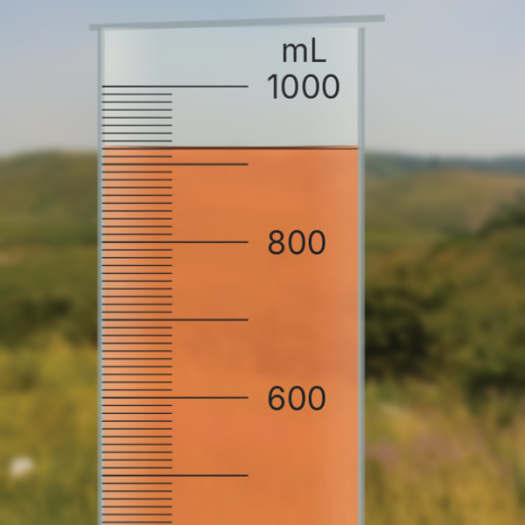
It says 920 mL
